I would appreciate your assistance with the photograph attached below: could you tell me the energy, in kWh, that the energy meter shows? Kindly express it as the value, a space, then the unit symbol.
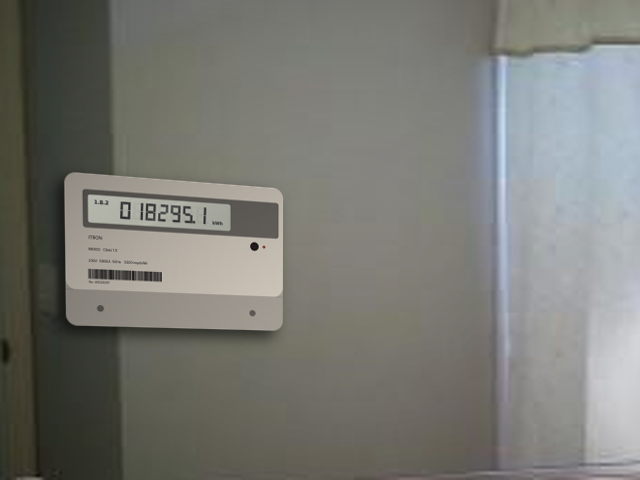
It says 18295.1 kWh
